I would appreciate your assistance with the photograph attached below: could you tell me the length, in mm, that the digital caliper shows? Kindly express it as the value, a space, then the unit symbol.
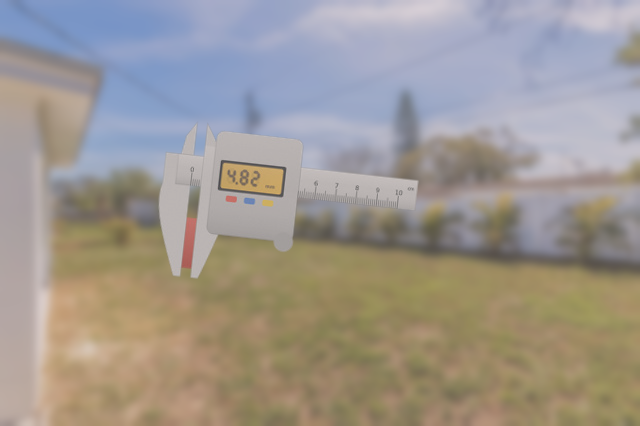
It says 4.82 mm
